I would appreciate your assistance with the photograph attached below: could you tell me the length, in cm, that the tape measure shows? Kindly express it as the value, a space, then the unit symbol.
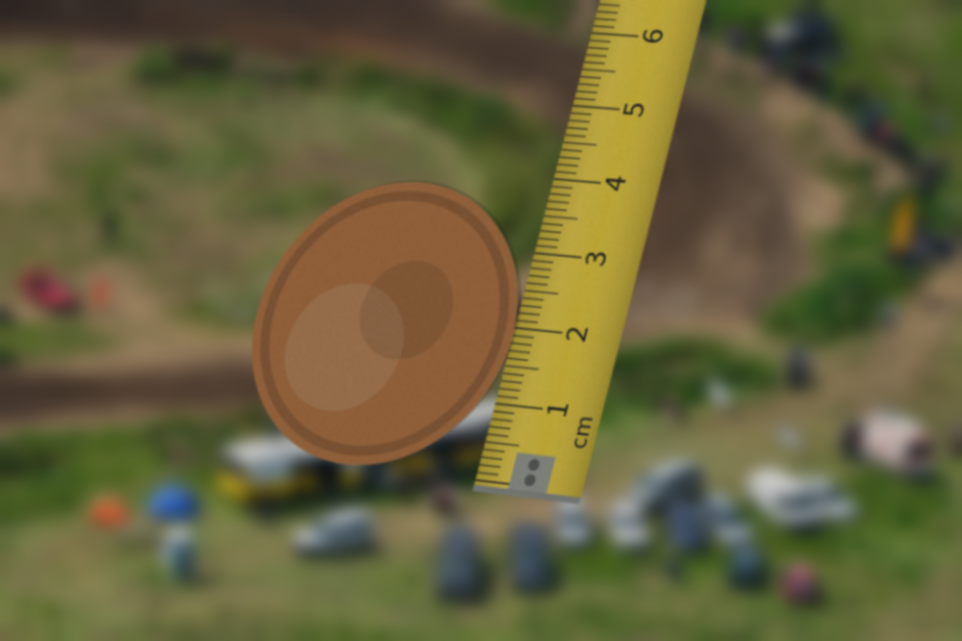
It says 3.8 cm
